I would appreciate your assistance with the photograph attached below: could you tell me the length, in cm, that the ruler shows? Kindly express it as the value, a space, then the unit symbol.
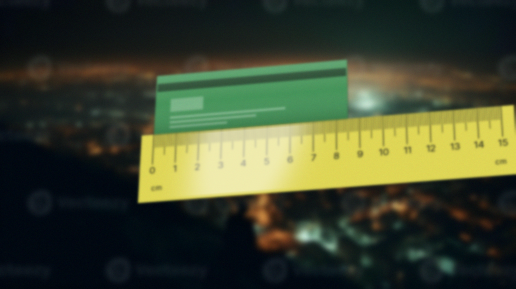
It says 8.5 cm
